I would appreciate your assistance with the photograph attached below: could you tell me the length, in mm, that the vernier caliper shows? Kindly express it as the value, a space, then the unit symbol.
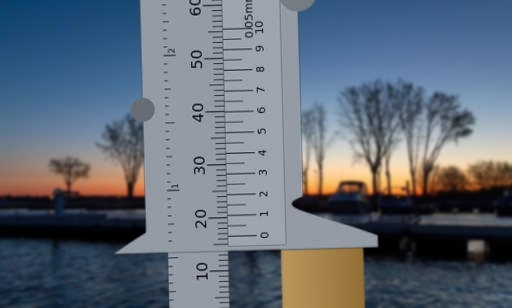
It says 16.5 mm
